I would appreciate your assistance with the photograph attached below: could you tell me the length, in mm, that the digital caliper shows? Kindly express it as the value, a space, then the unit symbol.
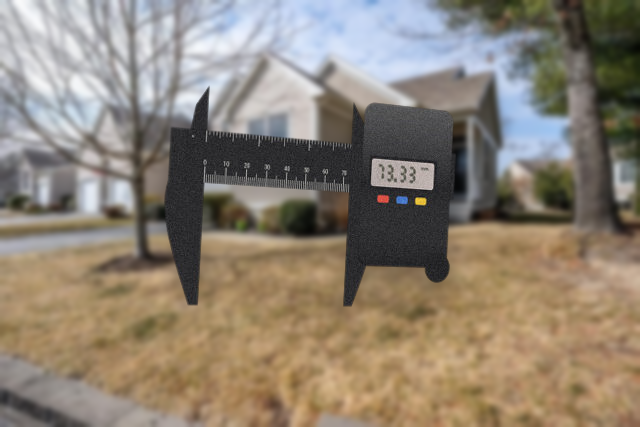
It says 73.33 mm
